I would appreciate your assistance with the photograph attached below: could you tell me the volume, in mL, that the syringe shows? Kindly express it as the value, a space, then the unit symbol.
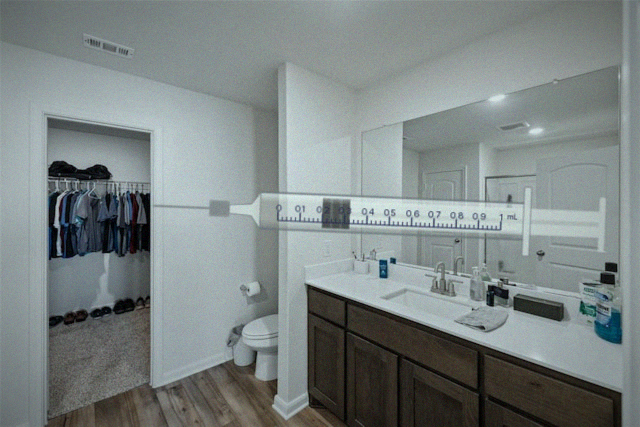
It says 0.2 mL
